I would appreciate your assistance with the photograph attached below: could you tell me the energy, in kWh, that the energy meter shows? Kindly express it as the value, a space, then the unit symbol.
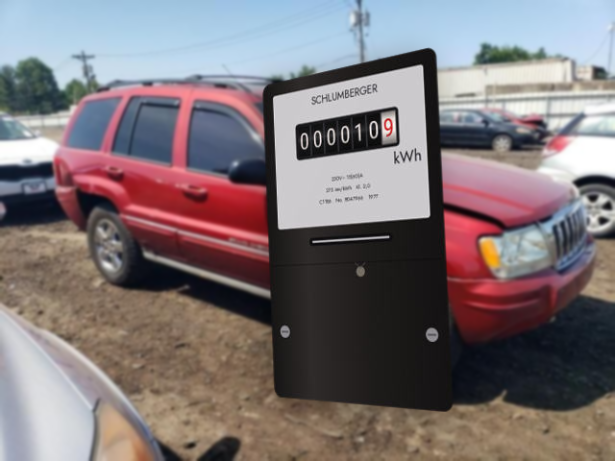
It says 10.9 kWh
